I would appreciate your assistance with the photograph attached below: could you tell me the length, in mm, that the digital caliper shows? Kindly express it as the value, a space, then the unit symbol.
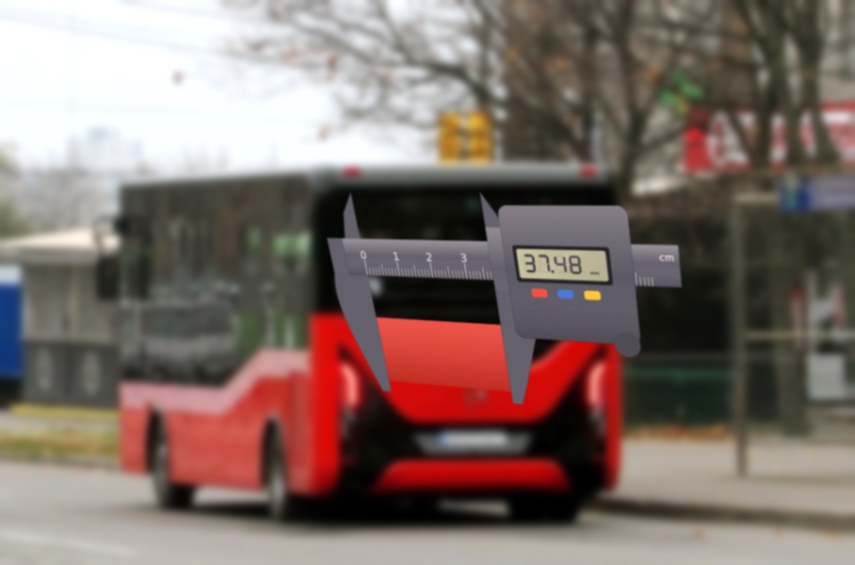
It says 37.48 mm
